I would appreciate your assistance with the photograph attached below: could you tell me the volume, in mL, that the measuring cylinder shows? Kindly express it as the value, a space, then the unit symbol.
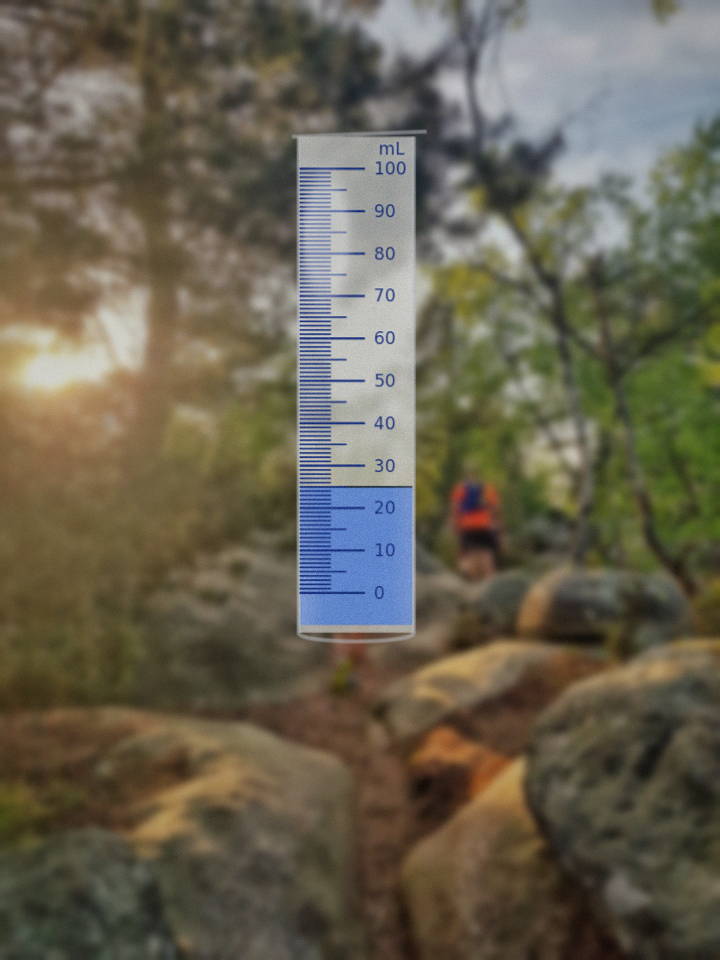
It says 25 mL
